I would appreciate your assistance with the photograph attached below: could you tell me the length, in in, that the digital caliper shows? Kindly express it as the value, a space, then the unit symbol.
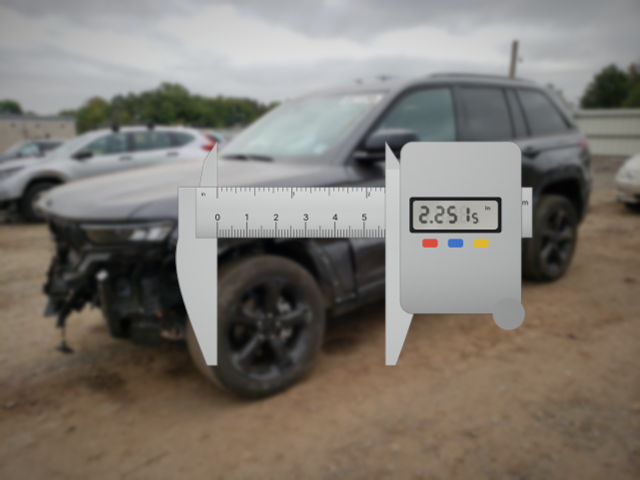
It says 2.2515 in
